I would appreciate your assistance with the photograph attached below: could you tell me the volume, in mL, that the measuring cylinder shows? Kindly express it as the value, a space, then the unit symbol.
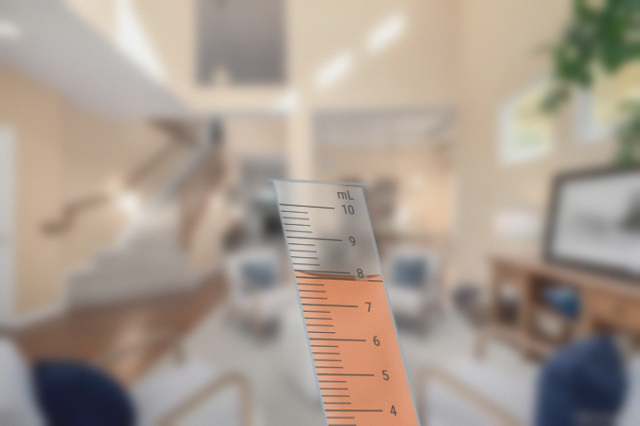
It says 7.8 mL
